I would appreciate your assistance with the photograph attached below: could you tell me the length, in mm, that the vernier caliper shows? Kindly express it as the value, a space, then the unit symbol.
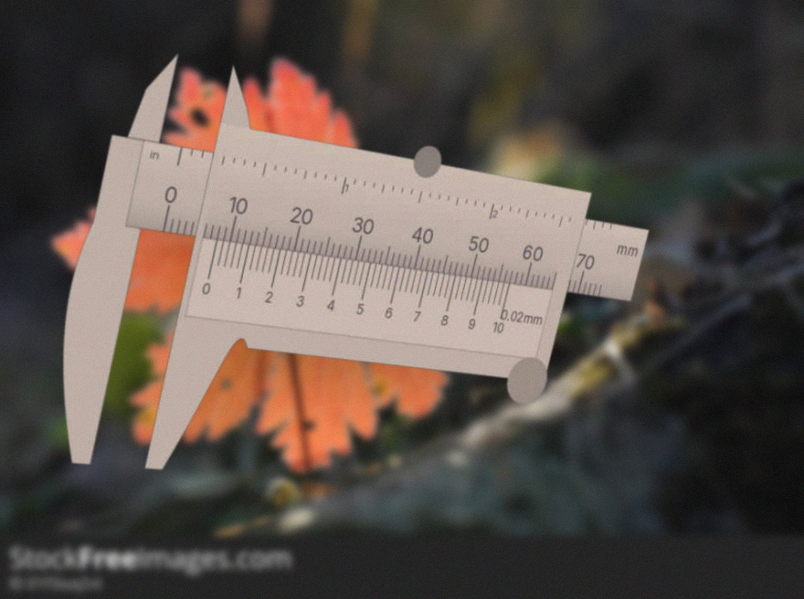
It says 8.0 mm
